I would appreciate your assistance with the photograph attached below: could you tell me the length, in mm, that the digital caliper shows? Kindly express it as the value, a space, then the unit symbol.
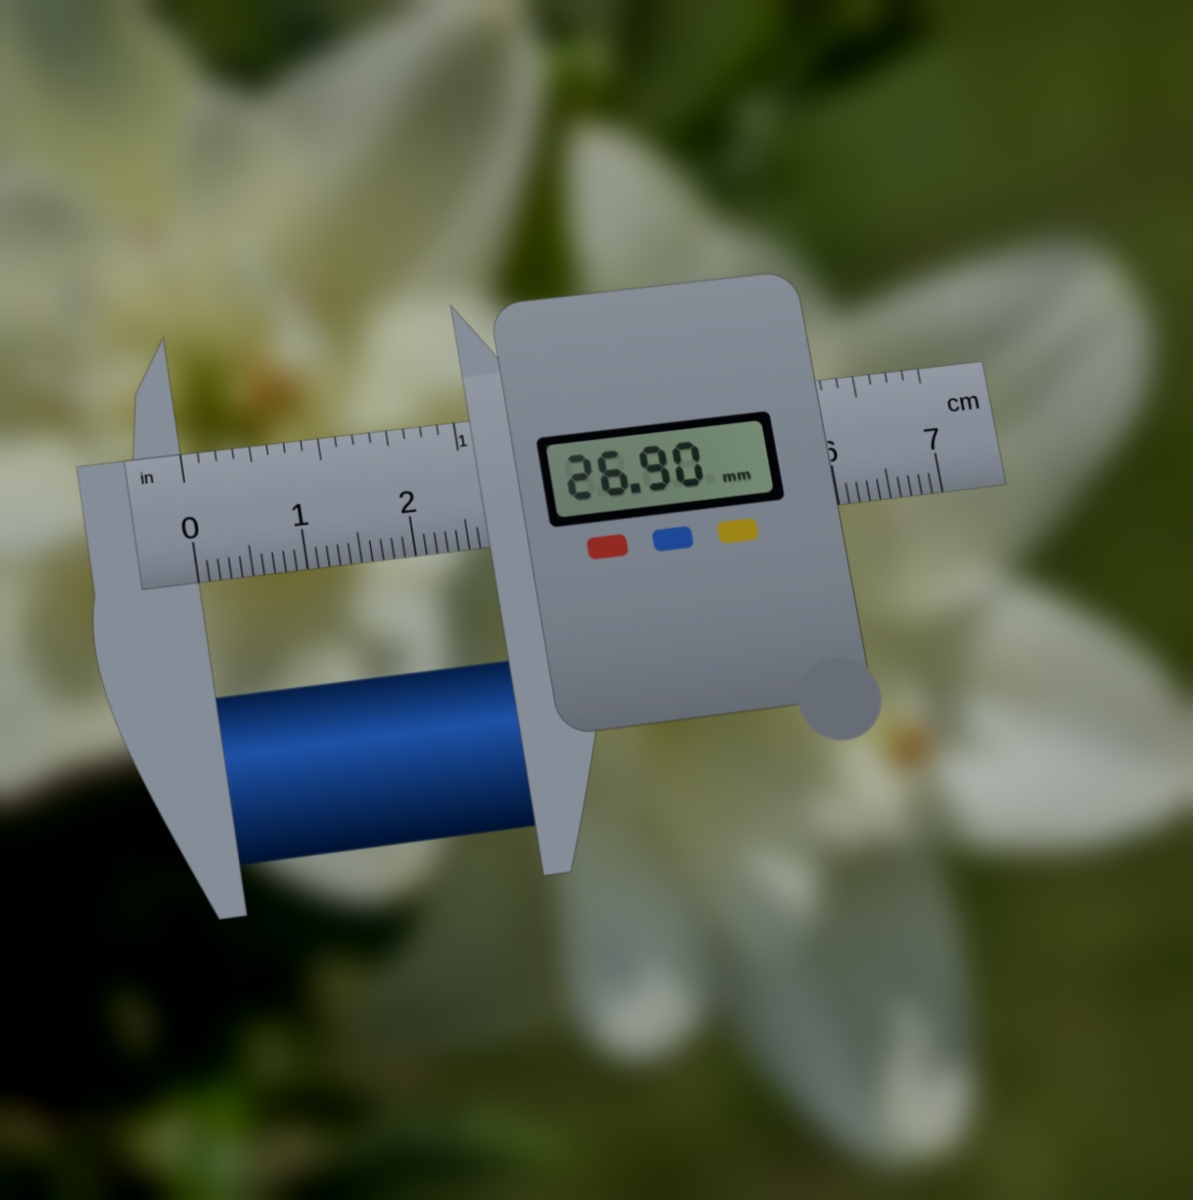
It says 26.90 mm
